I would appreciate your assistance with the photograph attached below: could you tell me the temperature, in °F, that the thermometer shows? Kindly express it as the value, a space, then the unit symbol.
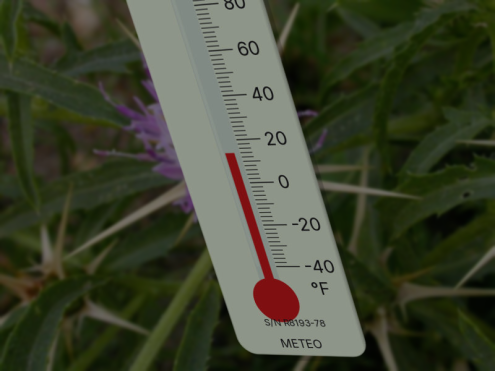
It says 14 °F
